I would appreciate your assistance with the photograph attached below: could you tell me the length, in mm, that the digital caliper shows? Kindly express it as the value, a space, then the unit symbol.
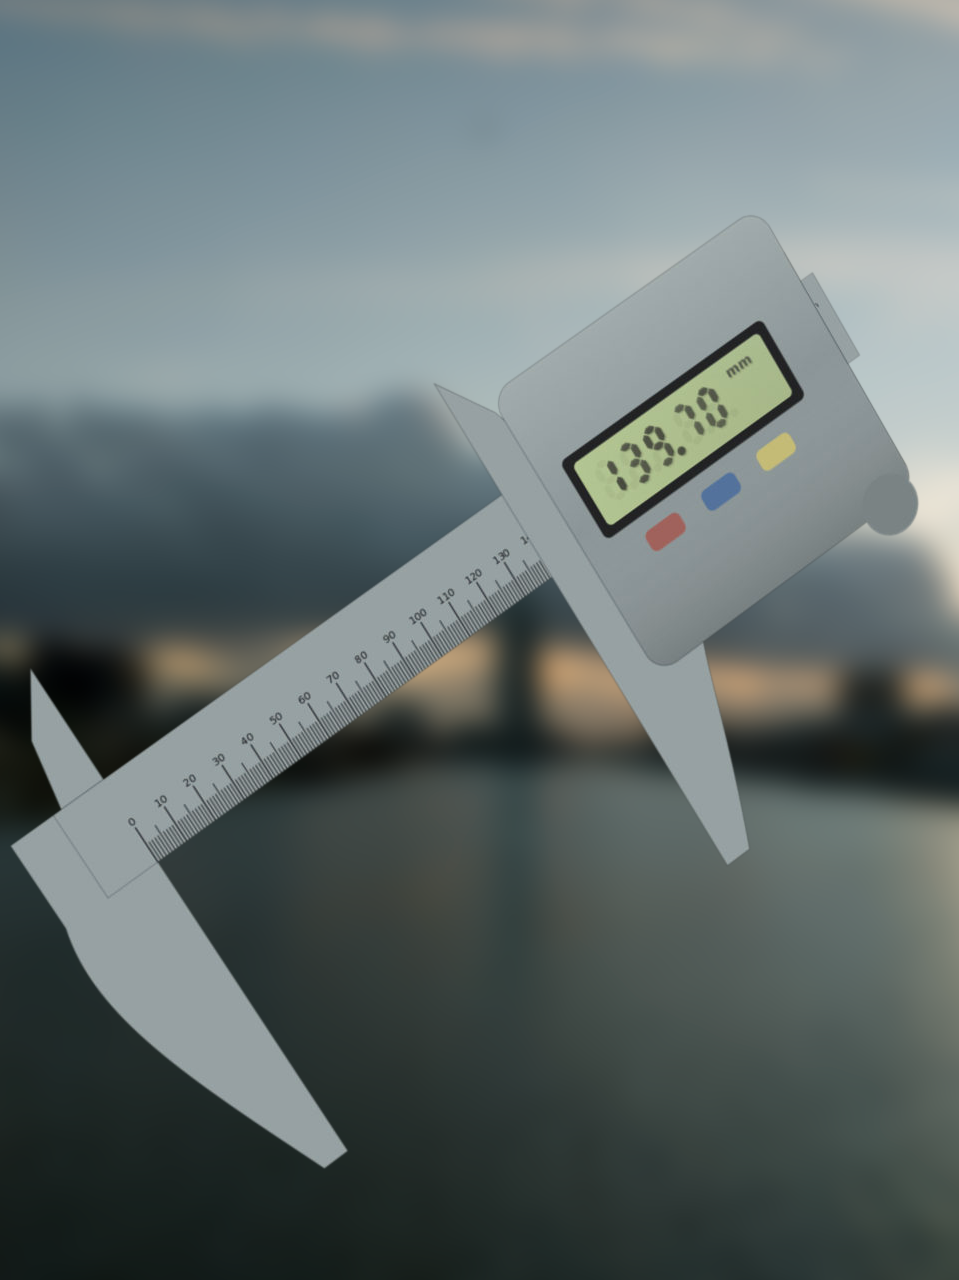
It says 139.70 mm
